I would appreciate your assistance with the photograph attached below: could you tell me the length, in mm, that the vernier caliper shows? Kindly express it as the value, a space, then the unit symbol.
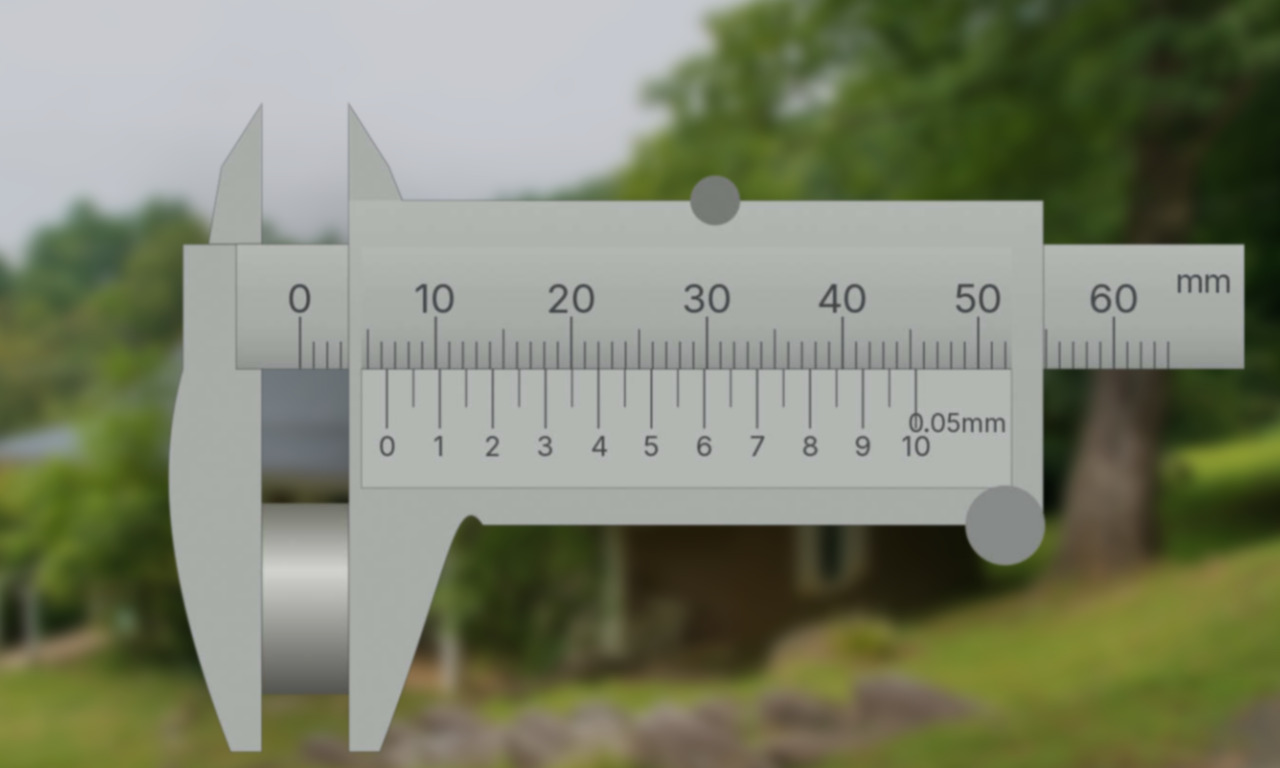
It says 6.4 mm
